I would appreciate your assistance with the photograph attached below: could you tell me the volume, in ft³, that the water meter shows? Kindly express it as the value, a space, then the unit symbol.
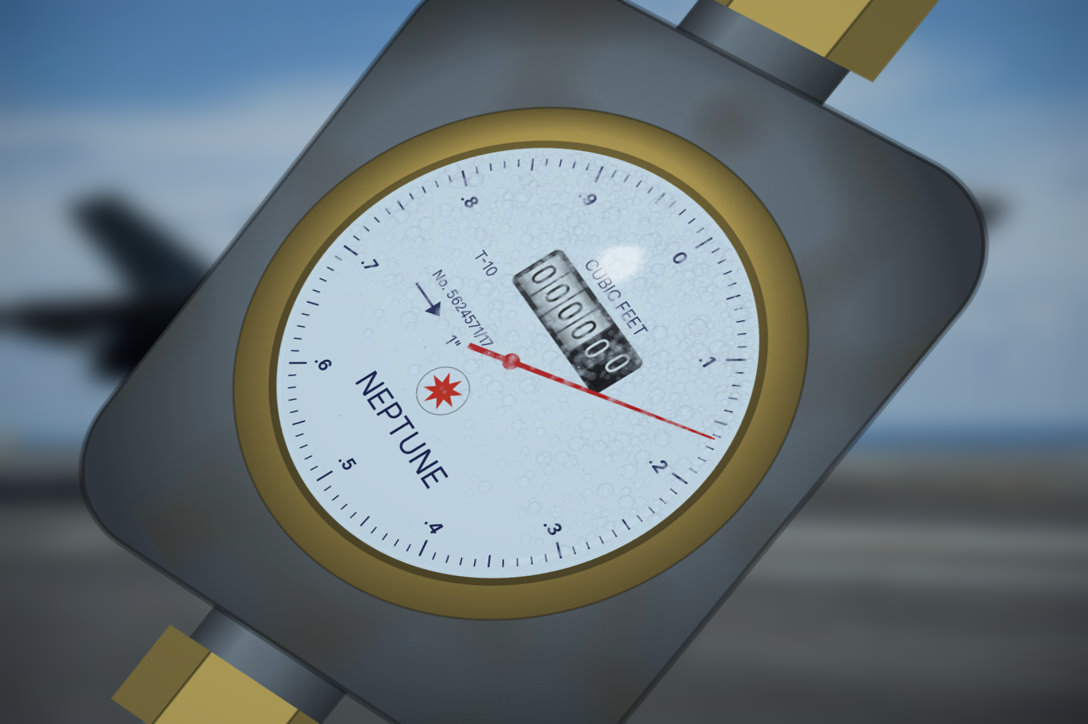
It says 0.16 ft³
